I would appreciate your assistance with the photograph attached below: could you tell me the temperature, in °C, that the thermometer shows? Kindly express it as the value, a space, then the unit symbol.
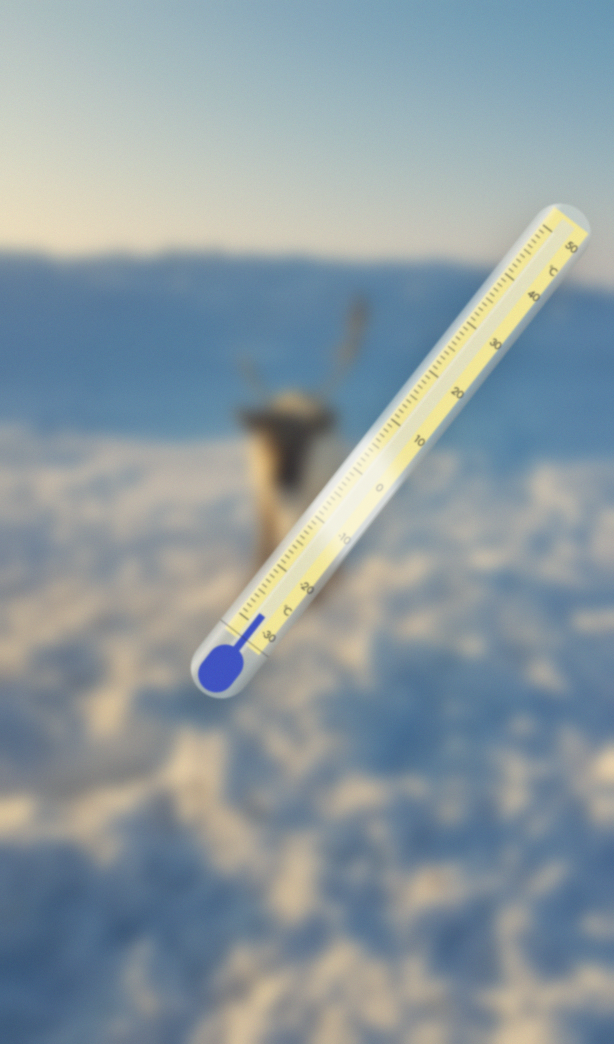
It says -28 °C
